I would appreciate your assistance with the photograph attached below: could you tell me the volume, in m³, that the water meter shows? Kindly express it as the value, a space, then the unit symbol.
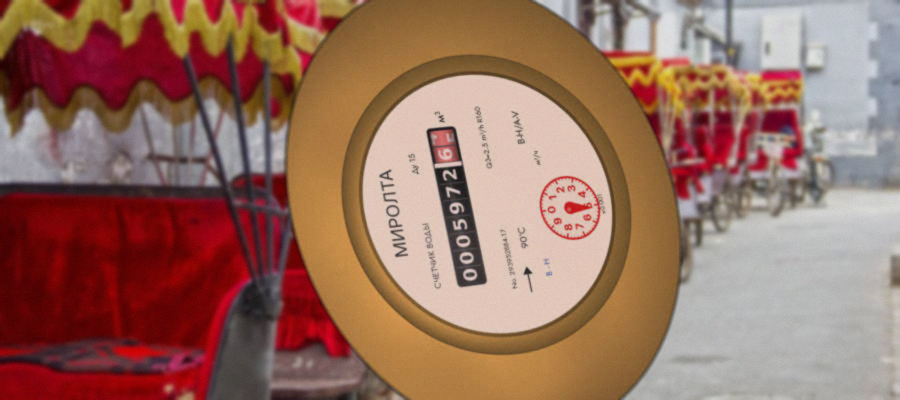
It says 5972.645 m³
